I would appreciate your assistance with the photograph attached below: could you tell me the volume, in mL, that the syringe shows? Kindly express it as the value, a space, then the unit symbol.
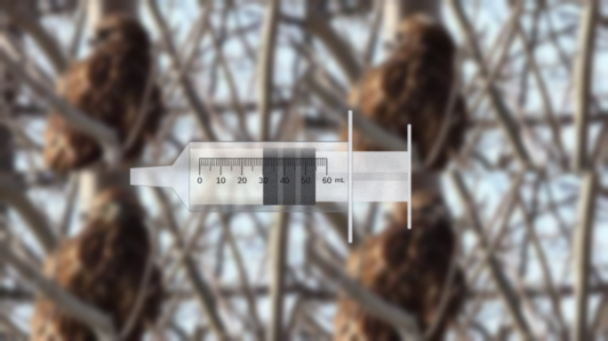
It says 30 mL
